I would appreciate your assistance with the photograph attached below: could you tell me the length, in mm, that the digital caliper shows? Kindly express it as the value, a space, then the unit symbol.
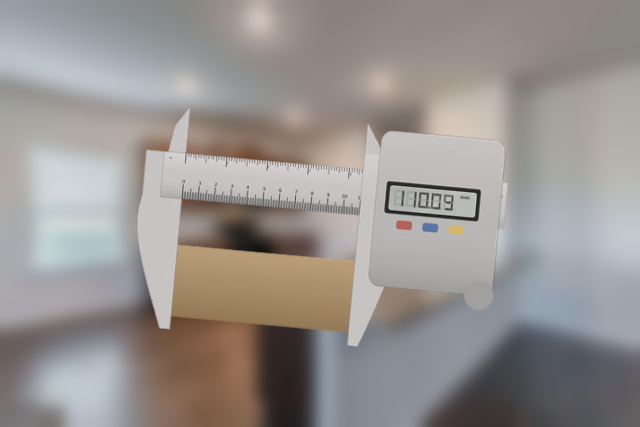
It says 110.09 mm
